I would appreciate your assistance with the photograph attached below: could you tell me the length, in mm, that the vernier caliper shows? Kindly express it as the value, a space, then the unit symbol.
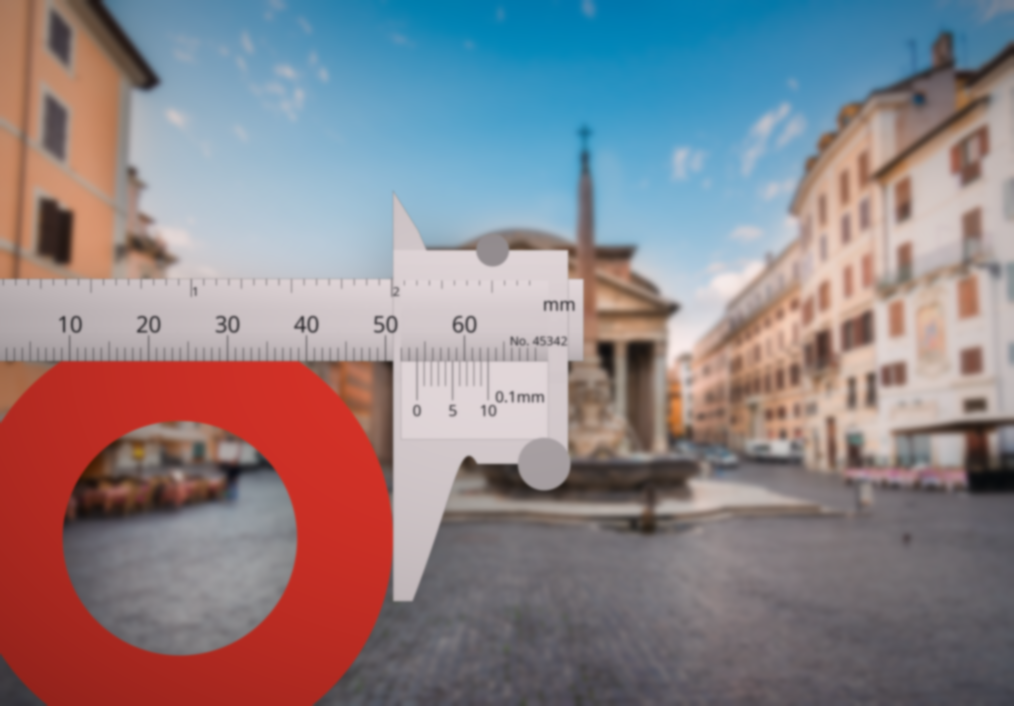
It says 54.0 mm
